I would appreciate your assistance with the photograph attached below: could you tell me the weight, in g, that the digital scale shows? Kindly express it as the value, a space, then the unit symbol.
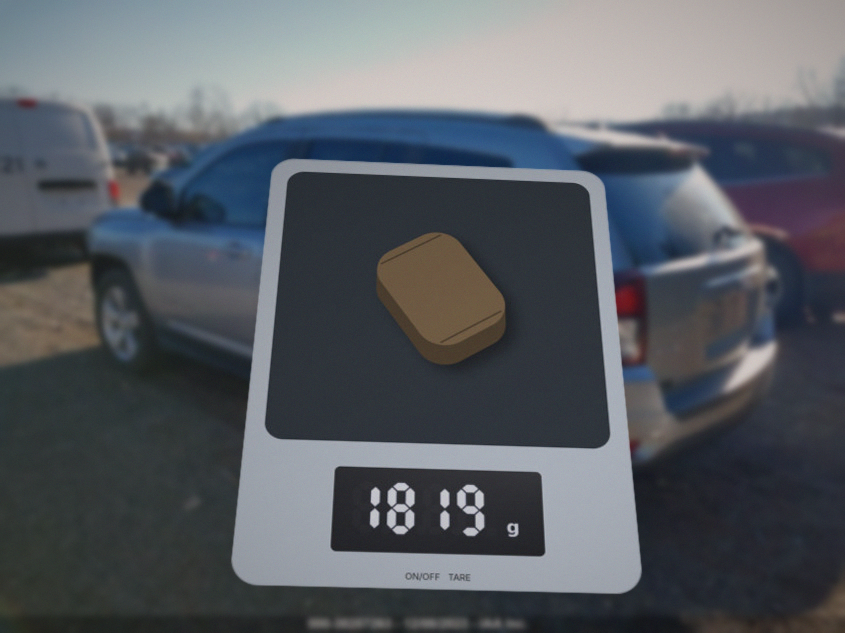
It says 1819 g
